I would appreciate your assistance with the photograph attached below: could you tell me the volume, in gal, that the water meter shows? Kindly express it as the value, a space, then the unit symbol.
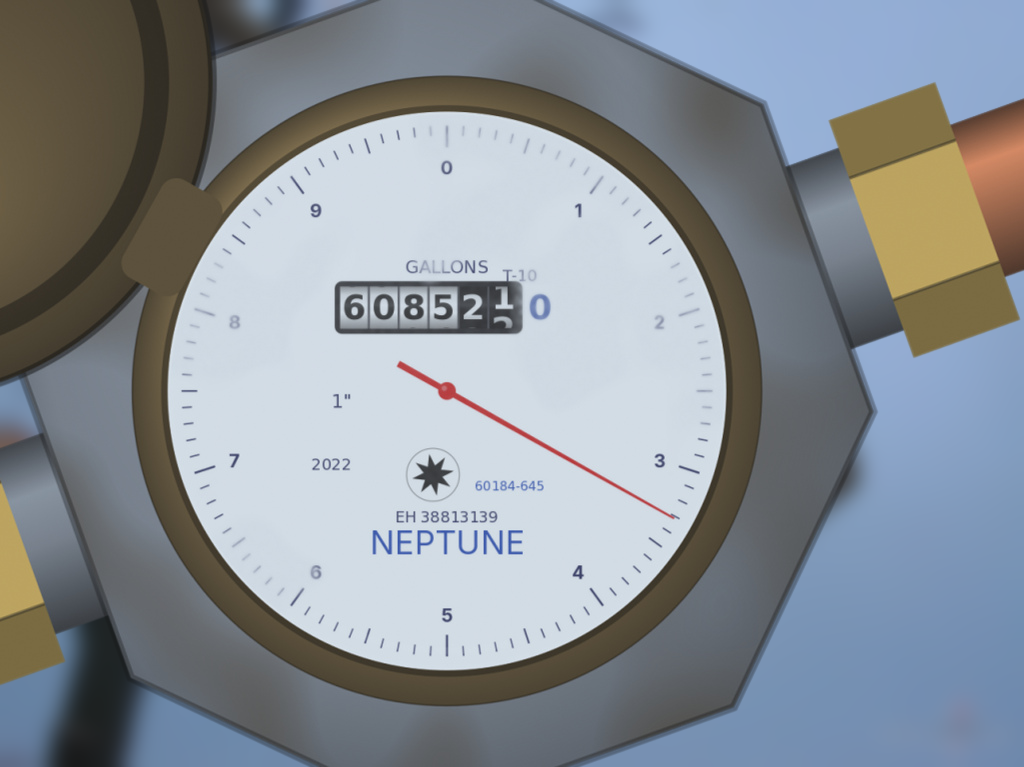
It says 6085213.3 gal
